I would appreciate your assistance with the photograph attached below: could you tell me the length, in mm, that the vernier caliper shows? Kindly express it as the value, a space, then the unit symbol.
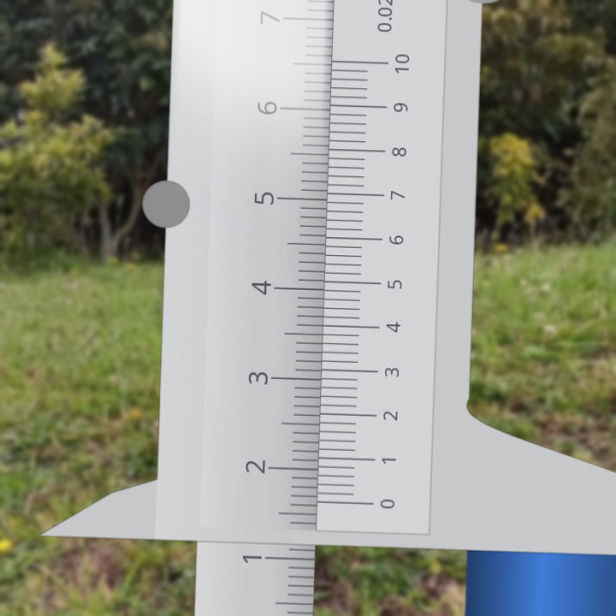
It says 16.4 mm
